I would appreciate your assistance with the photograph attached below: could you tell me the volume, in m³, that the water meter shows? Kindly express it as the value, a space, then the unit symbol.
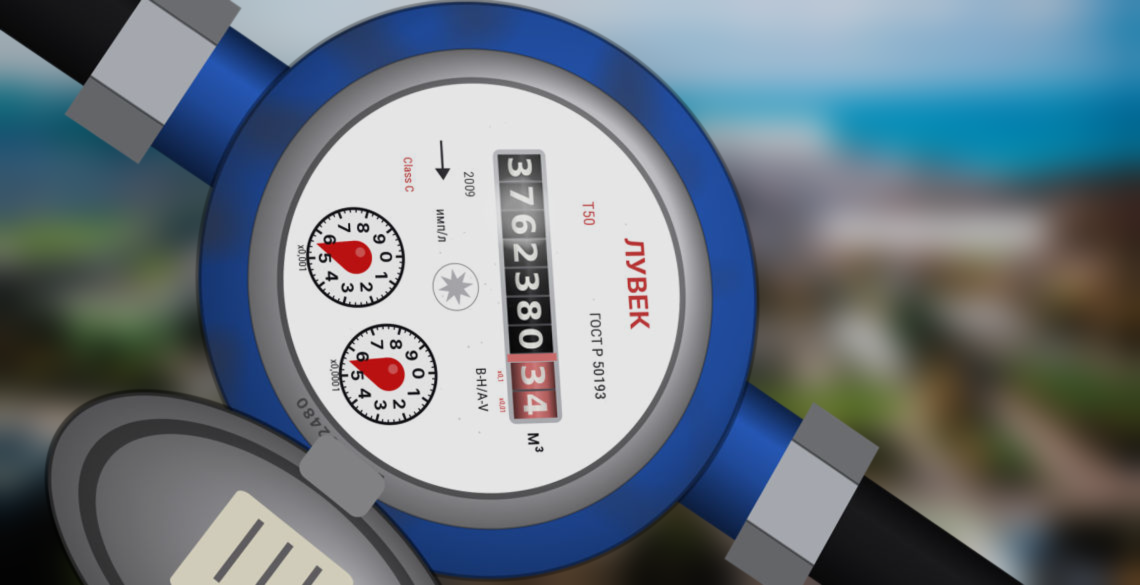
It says 3762380.3455 m³
